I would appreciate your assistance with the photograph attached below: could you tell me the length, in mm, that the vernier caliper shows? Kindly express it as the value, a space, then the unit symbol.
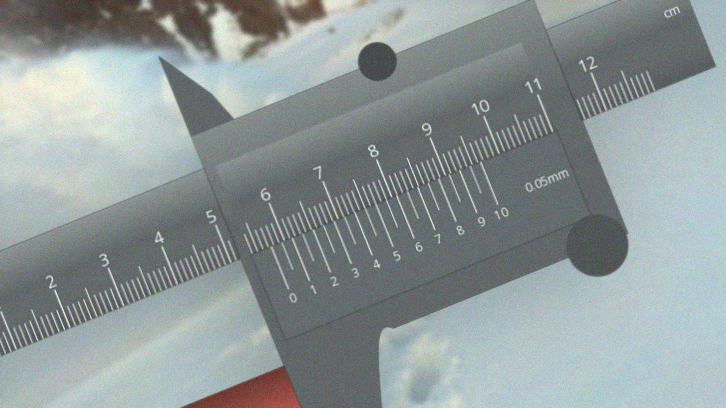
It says 57.5 mm
